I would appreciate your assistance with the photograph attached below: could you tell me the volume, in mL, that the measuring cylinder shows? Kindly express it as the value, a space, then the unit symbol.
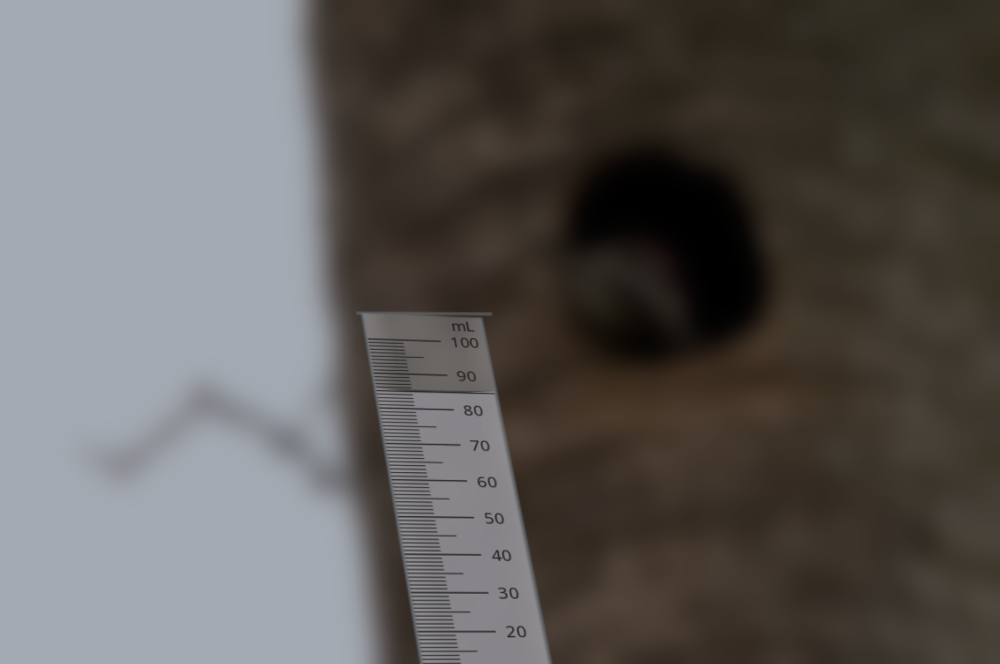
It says 85 mL
